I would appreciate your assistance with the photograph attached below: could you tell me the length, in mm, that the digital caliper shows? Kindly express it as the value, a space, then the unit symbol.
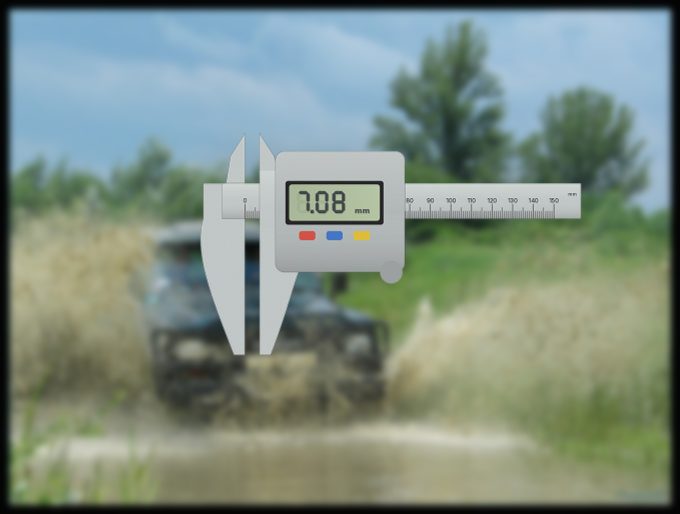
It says 7.08 mm
